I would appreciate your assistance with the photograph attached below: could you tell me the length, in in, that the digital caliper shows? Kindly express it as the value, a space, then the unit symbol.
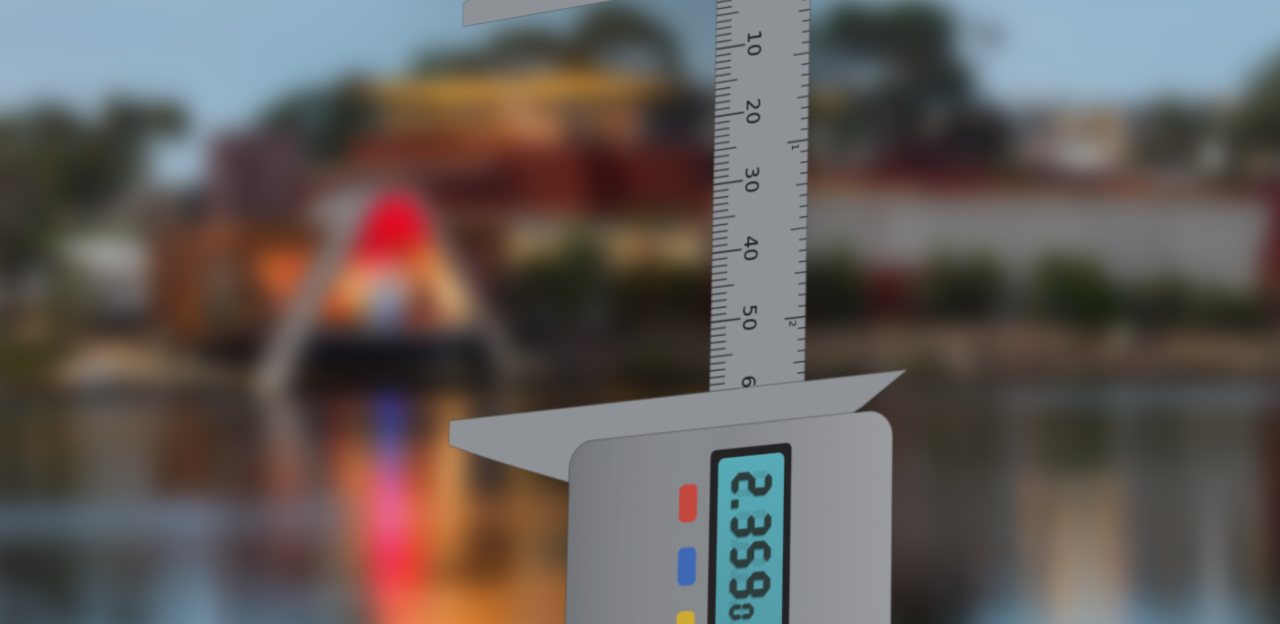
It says 2.3590 in
